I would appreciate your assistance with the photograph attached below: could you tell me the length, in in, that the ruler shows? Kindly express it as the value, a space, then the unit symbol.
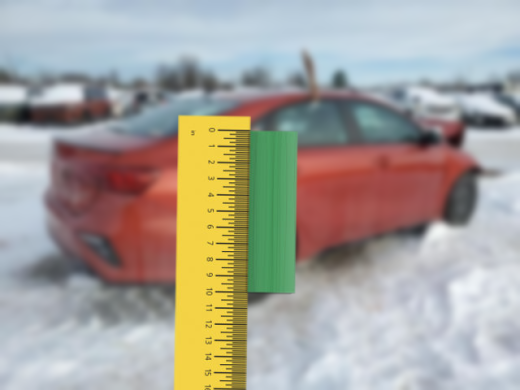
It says 10 in
